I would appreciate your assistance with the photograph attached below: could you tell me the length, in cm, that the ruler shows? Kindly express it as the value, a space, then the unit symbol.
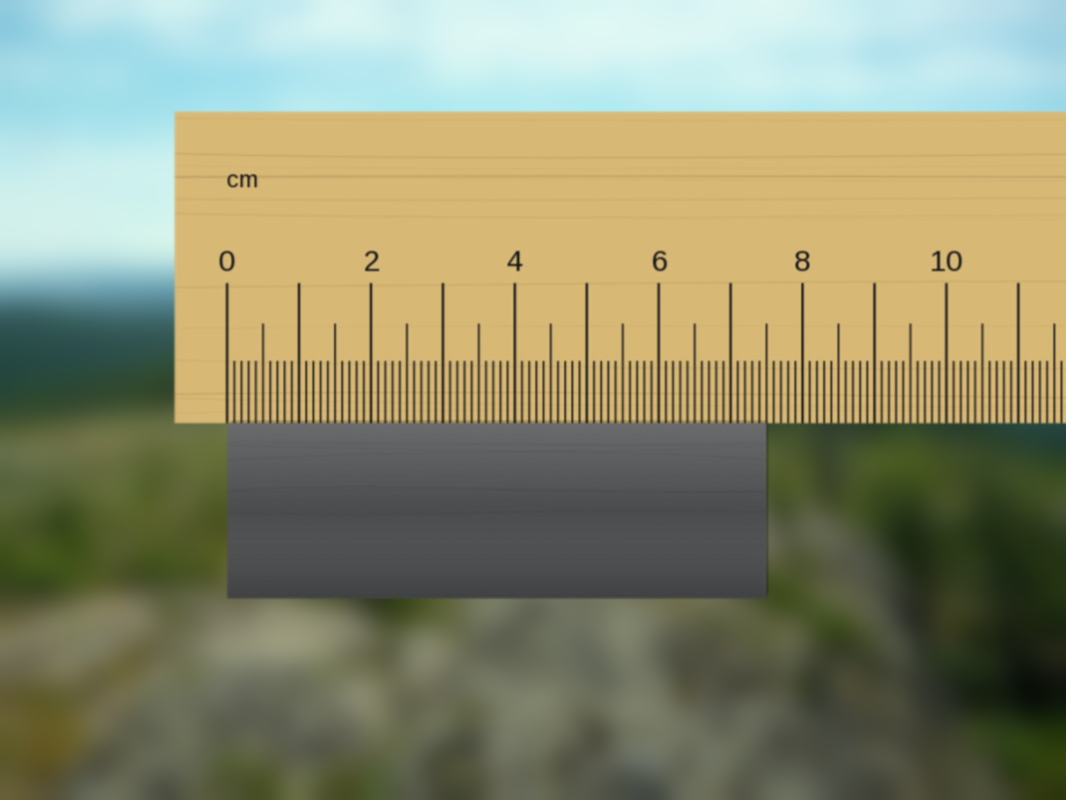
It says 7.5 cm
